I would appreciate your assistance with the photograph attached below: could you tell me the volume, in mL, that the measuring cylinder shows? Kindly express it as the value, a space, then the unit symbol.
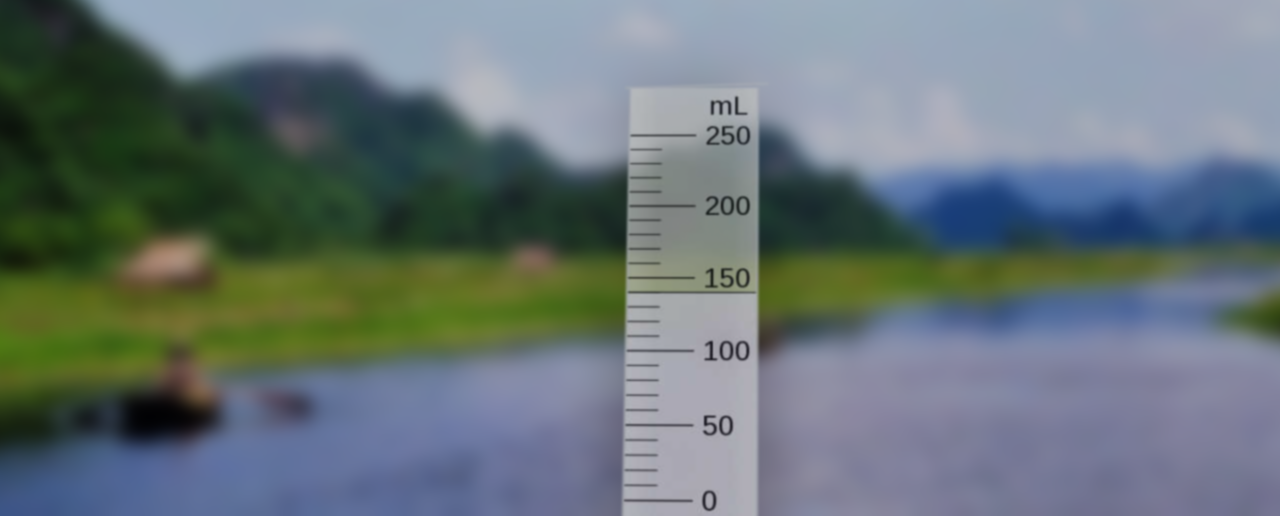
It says 140 mL
